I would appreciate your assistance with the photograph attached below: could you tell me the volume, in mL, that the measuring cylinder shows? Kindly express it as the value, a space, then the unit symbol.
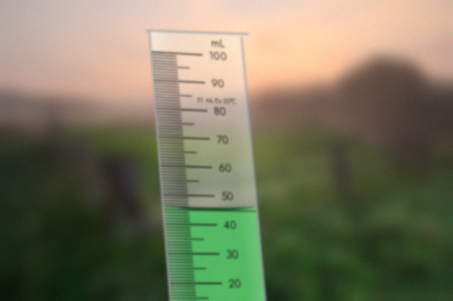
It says 45 mL
